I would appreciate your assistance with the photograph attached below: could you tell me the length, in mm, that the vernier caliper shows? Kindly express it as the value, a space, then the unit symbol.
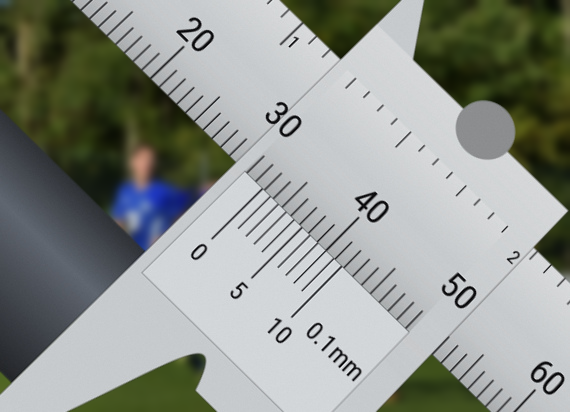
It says 32.8 mm
